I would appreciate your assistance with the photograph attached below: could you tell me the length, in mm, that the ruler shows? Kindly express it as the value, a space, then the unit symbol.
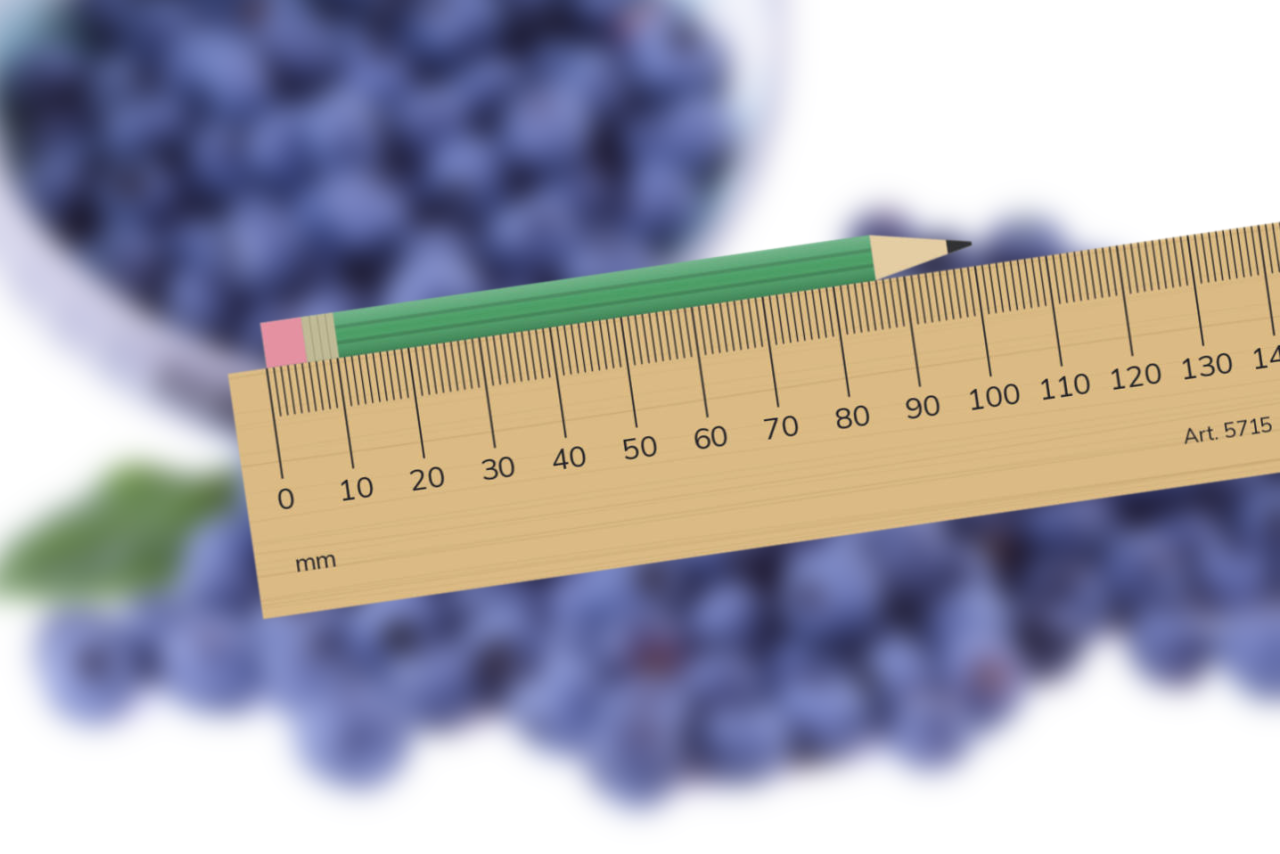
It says 100 mm
